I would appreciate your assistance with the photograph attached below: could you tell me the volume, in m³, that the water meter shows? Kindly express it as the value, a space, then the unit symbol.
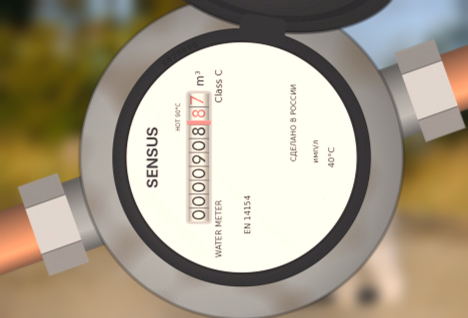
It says 908.87 m³
